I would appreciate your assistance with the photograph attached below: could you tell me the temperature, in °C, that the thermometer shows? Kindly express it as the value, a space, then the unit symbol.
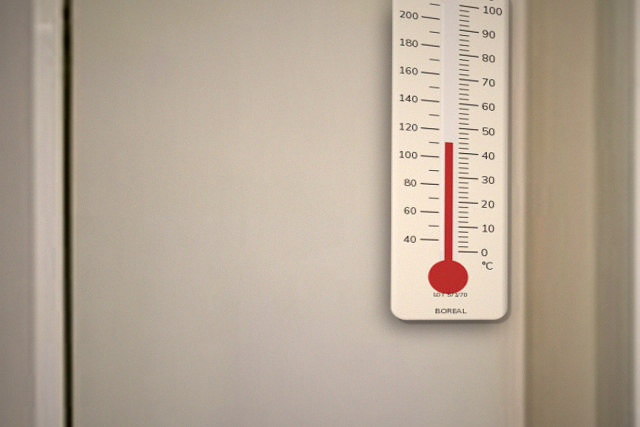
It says 44 °C
